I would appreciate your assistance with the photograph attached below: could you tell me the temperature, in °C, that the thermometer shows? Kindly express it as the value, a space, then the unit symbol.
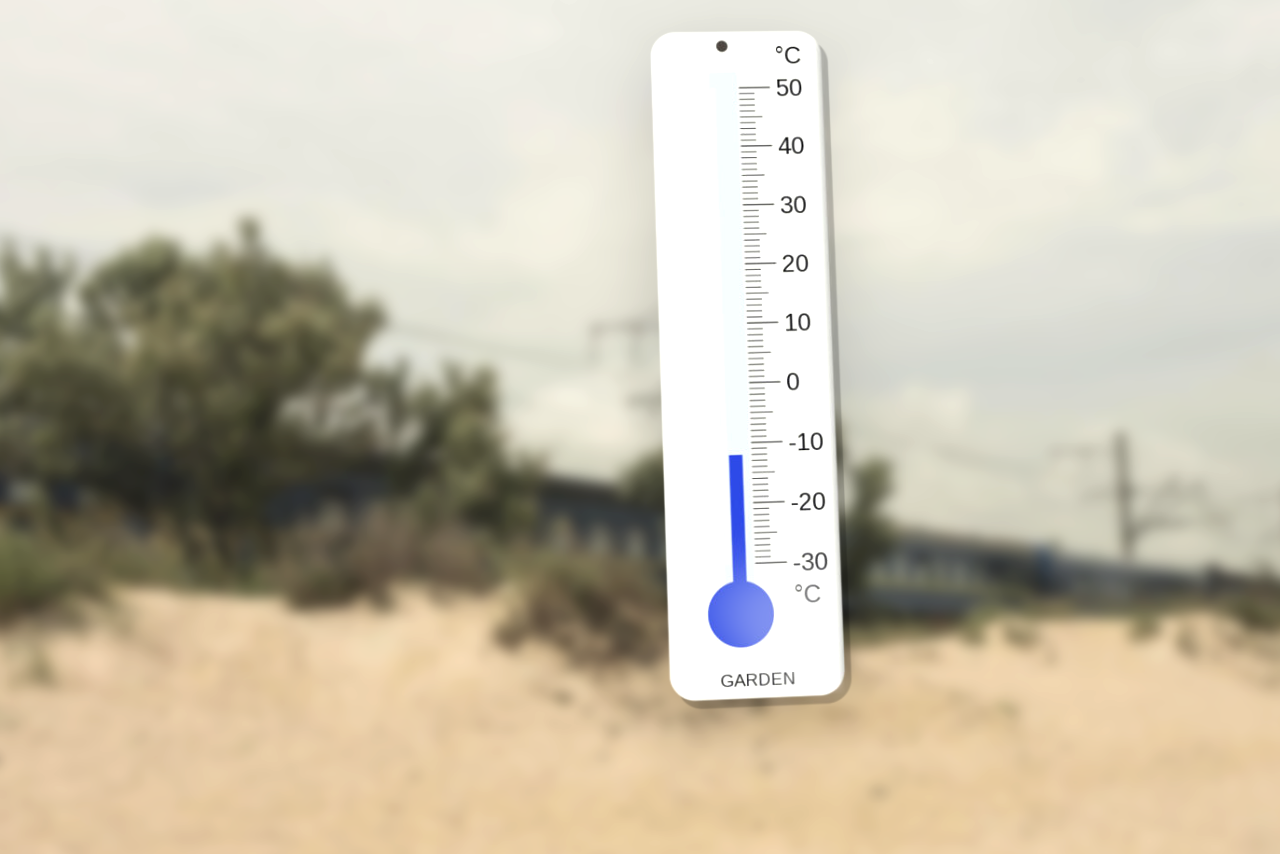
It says -12 °C
